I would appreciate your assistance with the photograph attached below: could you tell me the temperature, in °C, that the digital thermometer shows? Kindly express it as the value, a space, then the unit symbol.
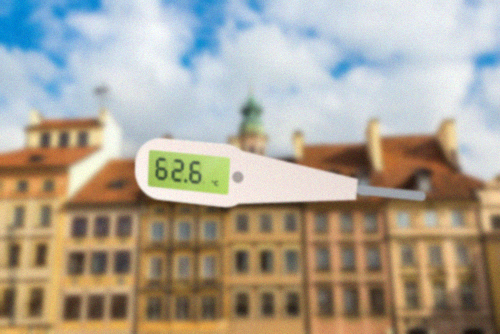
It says 62.6 °C
